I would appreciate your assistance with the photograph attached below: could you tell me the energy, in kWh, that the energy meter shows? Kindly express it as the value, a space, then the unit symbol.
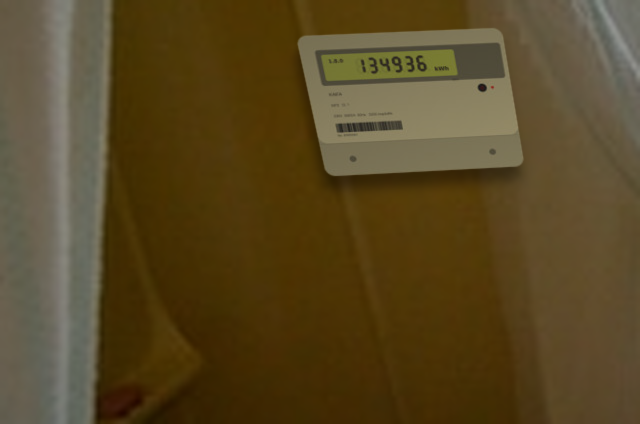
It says 134936 kWh
